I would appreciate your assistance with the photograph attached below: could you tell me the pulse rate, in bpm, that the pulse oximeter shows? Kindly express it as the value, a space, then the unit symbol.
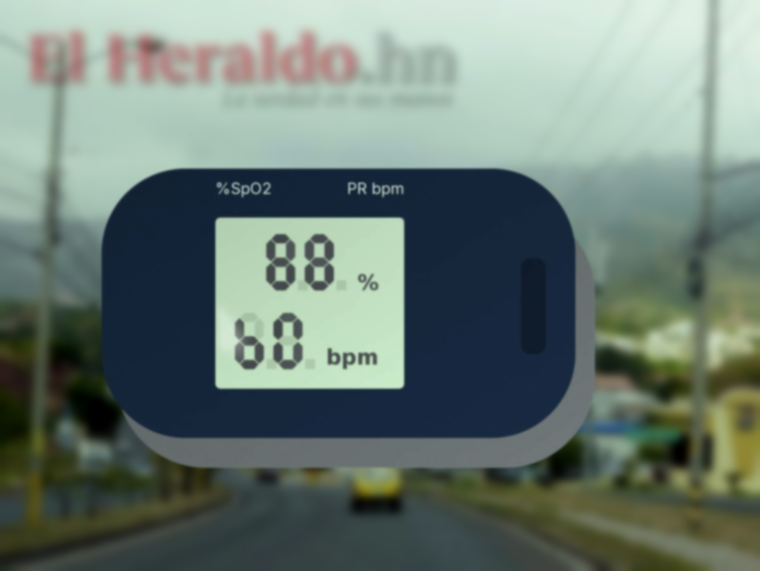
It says 60 bpm
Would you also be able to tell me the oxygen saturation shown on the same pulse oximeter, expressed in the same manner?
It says 88 %
